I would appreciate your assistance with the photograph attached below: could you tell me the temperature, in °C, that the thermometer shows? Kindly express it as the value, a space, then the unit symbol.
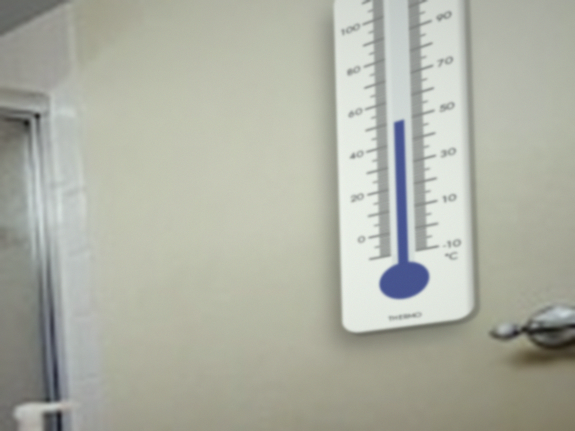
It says 50 °C
